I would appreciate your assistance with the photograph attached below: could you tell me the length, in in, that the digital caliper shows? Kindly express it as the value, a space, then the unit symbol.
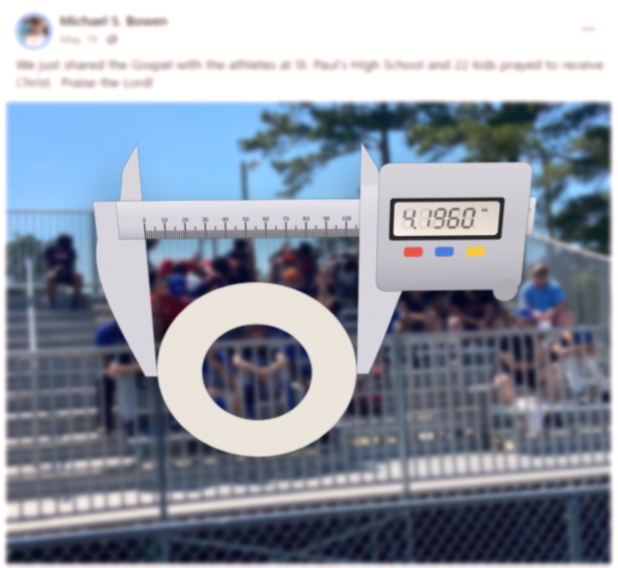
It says 4.1960 in
